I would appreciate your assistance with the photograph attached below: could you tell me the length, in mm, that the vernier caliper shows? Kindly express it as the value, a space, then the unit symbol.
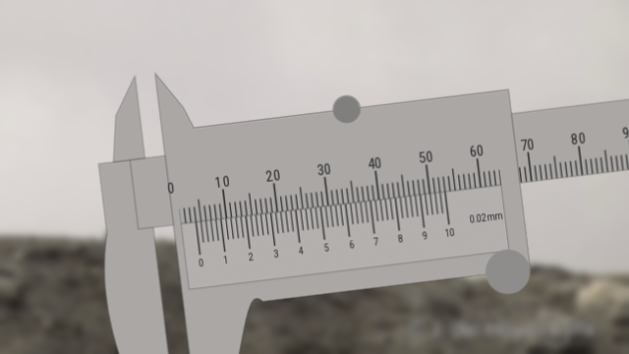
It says 4.0 mm
